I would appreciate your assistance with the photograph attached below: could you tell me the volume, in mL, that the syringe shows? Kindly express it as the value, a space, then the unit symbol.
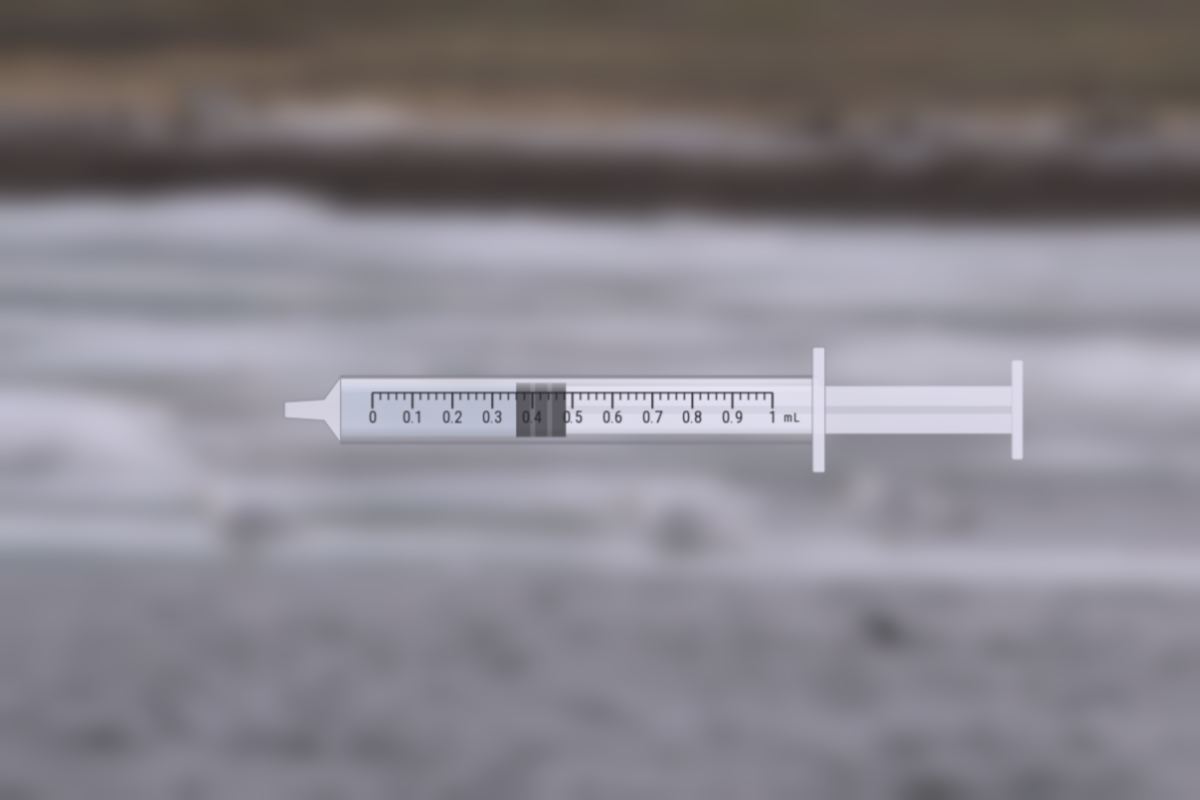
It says 0.36 mL
